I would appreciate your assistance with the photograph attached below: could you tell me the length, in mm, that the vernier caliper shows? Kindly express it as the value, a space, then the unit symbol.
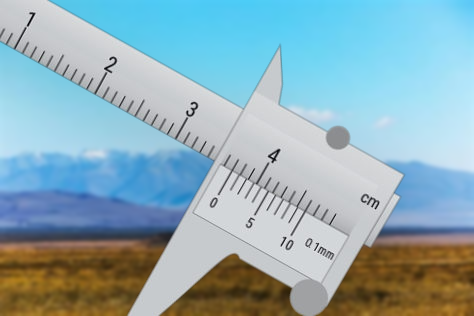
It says 37.0 mm
